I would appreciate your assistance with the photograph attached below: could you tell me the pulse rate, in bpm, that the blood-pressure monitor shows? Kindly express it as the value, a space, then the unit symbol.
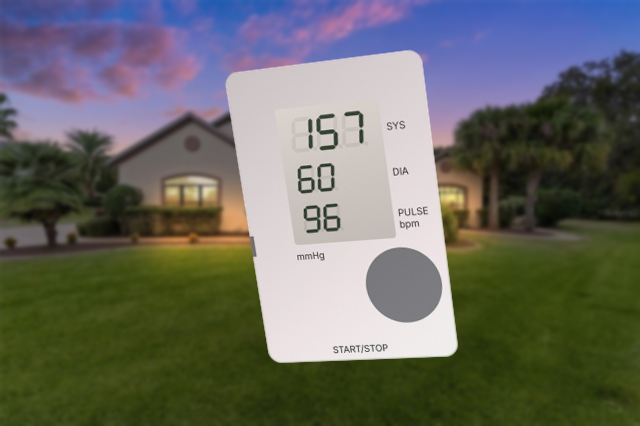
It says 96 bpm
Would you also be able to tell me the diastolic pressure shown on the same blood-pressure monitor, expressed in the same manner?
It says 60 mmHg
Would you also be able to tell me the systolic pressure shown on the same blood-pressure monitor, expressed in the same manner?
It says 157 mmHg
